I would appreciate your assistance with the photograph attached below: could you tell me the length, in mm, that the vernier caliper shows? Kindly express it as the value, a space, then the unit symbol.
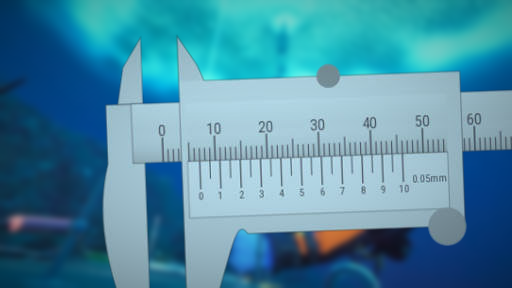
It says 7.0 mm
